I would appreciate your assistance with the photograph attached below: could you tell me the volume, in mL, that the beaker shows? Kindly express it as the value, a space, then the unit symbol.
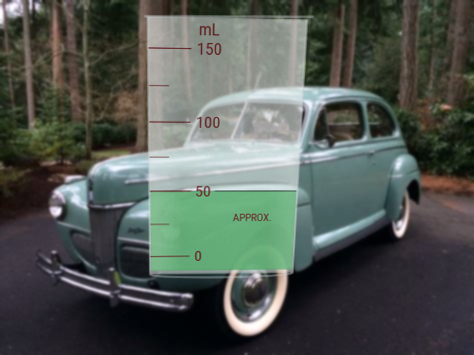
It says 50 mL
